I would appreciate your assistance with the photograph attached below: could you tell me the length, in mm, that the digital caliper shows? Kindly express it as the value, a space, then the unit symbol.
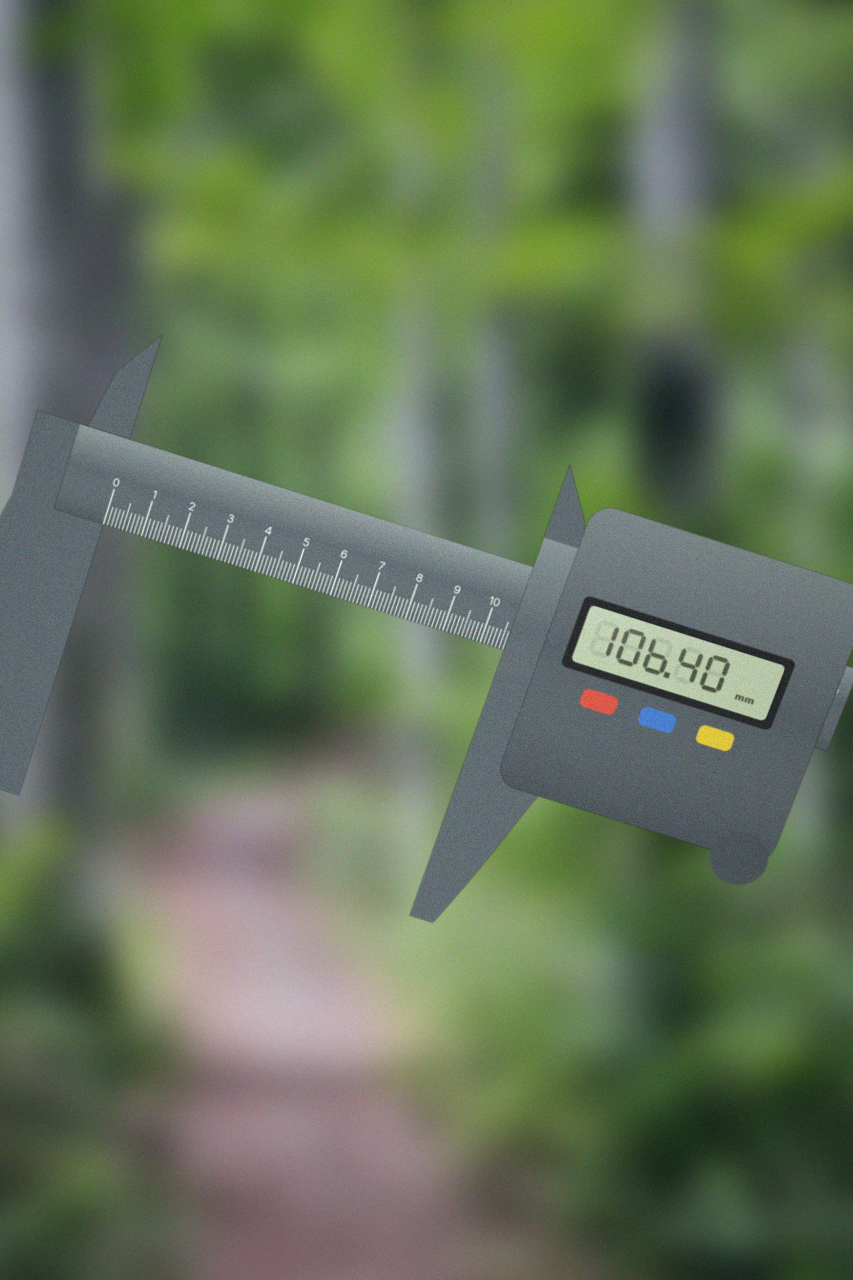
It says 106.40 mm
